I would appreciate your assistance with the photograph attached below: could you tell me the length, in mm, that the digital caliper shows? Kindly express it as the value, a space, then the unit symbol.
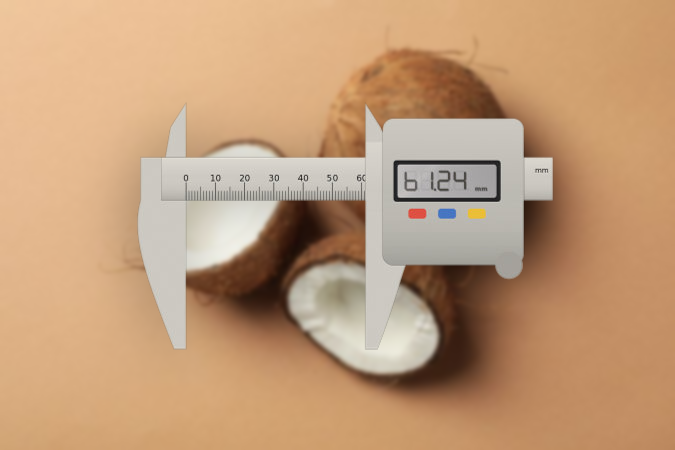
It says 61.24 mm
